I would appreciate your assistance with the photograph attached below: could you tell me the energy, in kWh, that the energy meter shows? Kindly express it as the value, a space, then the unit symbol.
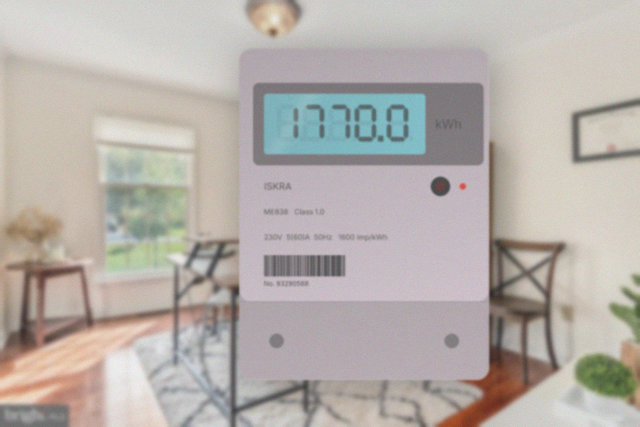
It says 1770.0 kWh
